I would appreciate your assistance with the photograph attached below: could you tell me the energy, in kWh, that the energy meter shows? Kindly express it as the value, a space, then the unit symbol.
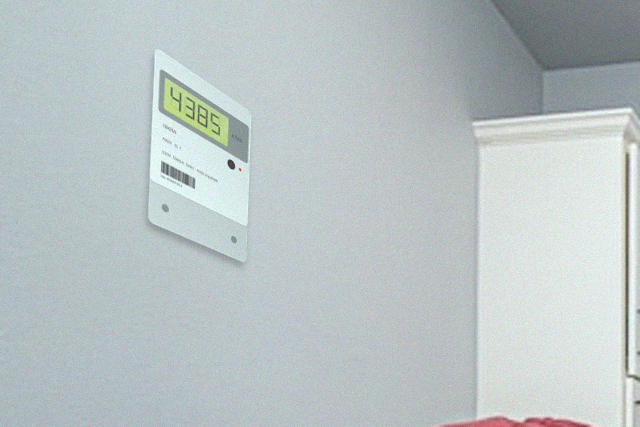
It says 4385 kWh
